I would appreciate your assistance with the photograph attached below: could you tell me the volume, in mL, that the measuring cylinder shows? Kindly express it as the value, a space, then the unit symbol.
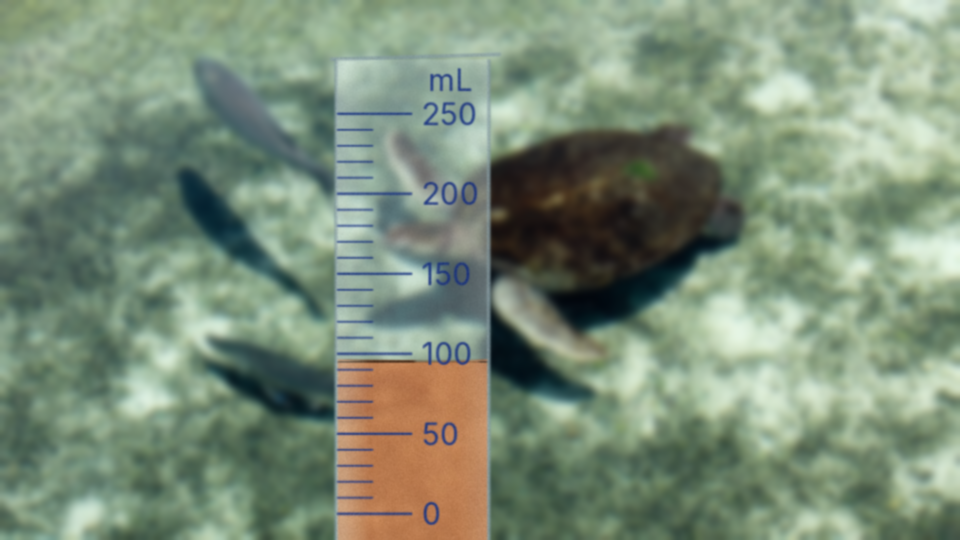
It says 95 mL
